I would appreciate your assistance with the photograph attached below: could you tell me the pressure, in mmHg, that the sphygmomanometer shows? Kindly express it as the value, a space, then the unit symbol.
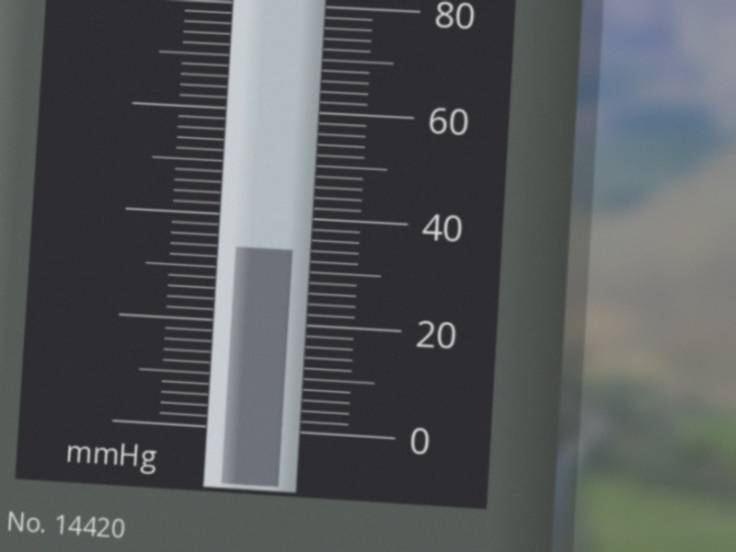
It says 34 mmHg
